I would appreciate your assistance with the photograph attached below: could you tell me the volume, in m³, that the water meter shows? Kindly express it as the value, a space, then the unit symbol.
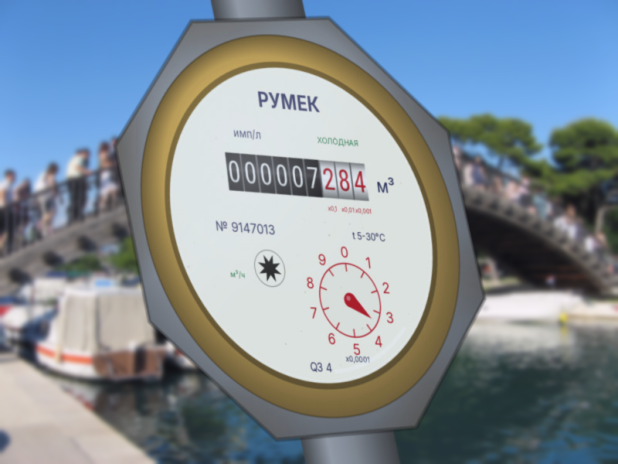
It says 7.2843 m³
